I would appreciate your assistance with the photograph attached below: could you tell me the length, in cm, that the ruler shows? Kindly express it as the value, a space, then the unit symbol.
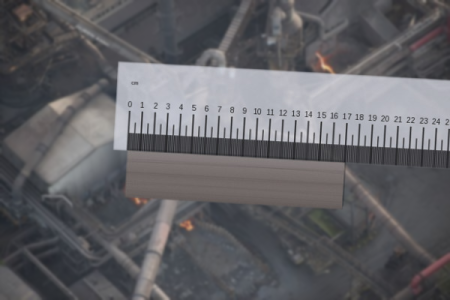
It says 17 cm
